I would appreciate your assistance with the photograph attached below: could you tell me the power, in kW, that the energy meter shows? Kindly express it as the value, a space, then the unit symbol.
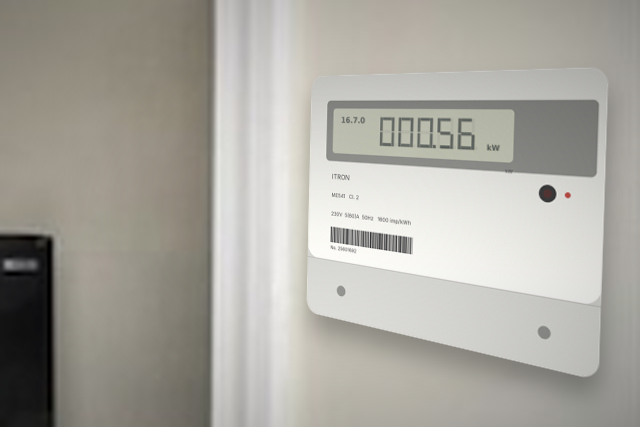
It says 0.56 kW
